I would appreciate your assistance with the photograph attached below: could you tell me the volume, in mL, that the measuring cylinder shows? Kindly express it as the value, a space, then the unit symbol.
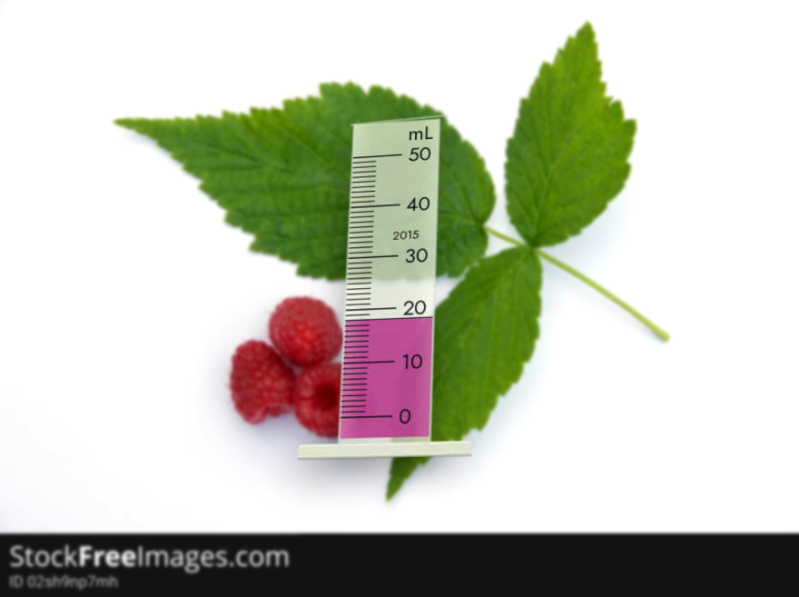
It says 18 mL
